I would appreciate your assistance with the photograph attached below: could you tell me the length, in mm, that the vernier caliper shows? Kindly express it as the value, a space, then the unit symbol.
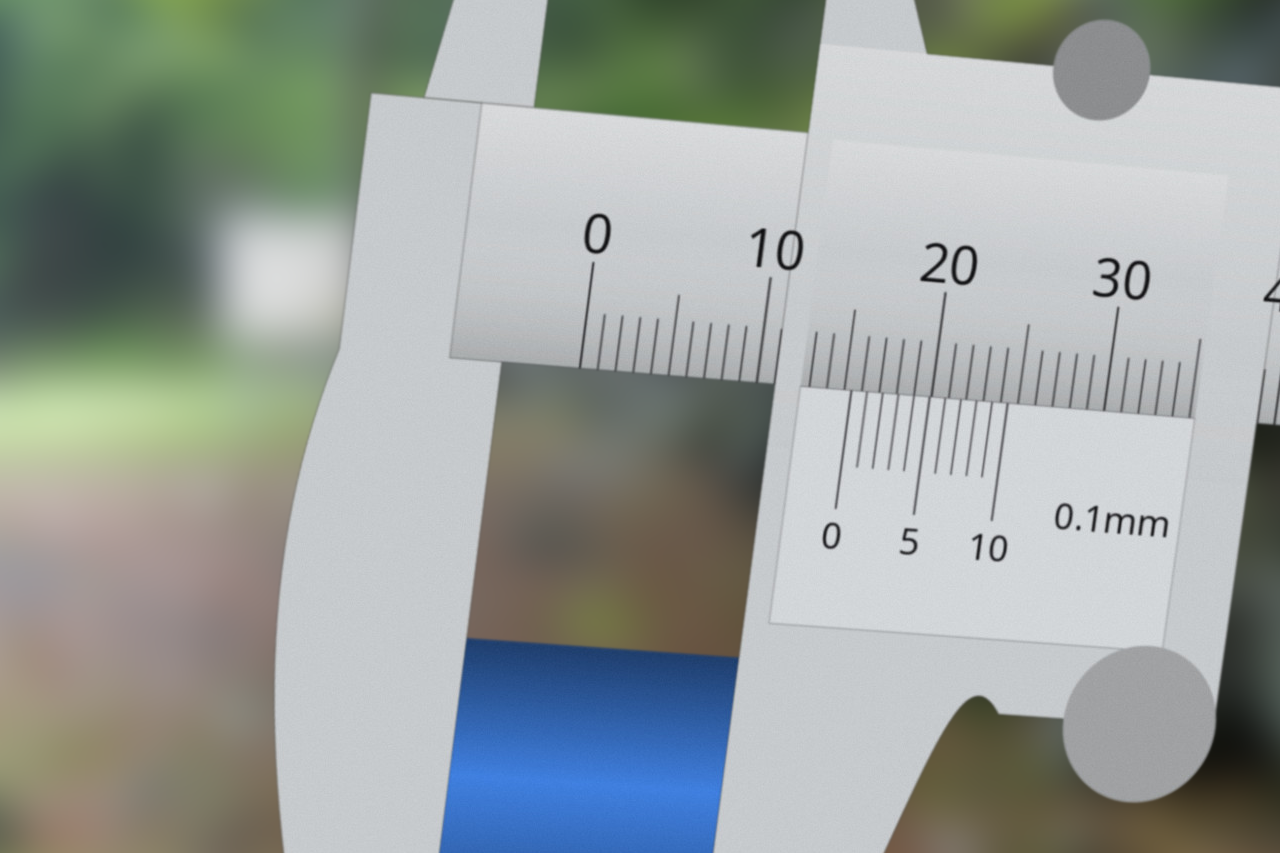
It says 15.4 mm
